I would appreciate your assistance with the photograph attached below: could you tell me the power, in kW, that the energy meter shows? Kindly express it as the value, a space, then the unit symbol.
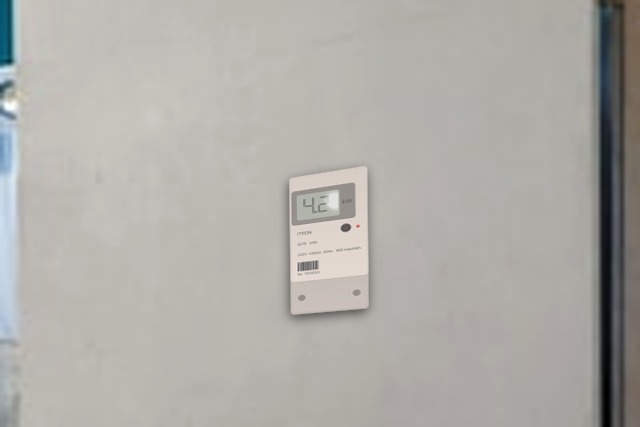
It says 4.2 kW
